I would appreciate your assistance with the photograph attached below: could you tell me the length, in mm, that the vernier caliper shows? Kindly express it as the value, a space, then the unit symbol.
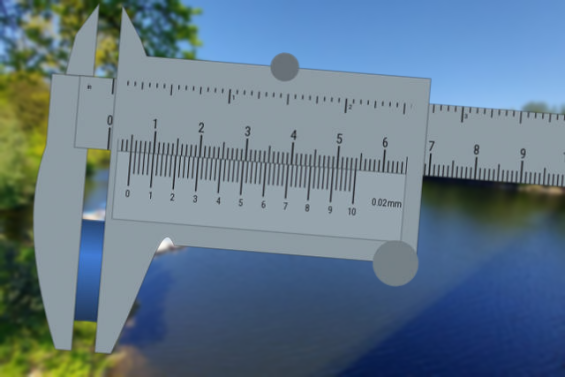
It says 5.0 mm
